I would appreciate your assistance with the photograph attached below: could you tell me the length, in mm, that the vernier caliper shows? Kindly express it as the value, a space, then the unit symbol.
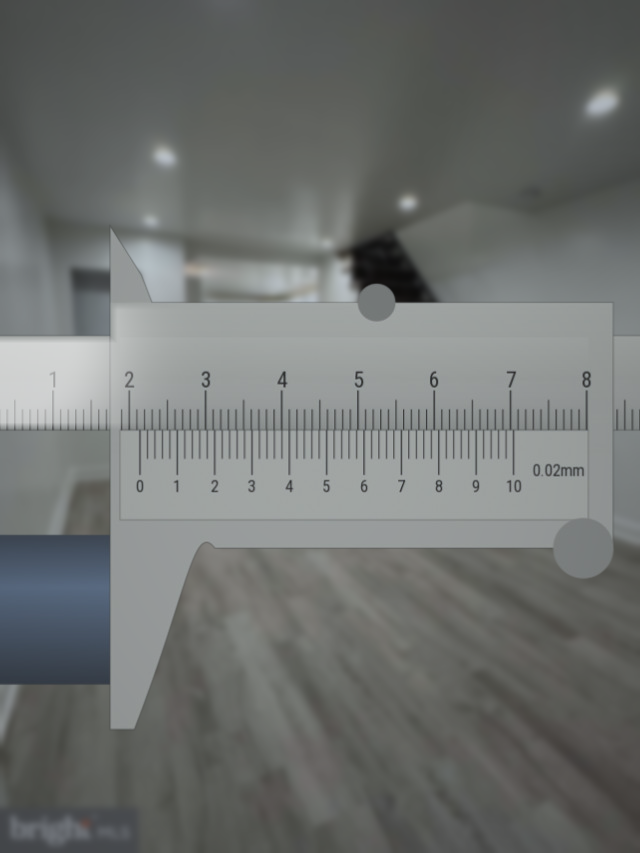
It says 21.4 mm
